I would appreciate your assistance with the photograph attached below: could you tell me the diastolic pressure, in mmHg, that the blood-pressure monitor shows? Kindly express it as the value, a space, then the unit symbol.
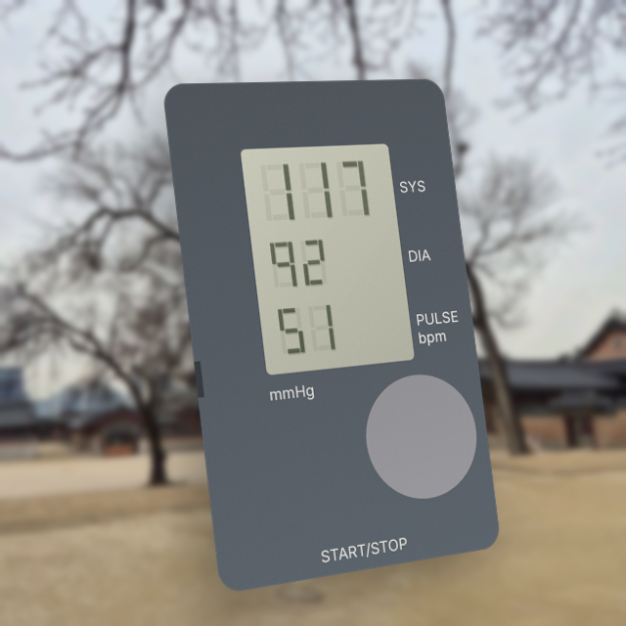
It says 92 mmHg
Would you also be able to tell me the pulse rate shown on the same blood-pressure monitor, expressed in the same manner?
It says 51 bpm
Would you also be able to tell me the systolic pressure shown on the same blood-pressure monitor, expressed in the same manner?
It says 117 mmHg
